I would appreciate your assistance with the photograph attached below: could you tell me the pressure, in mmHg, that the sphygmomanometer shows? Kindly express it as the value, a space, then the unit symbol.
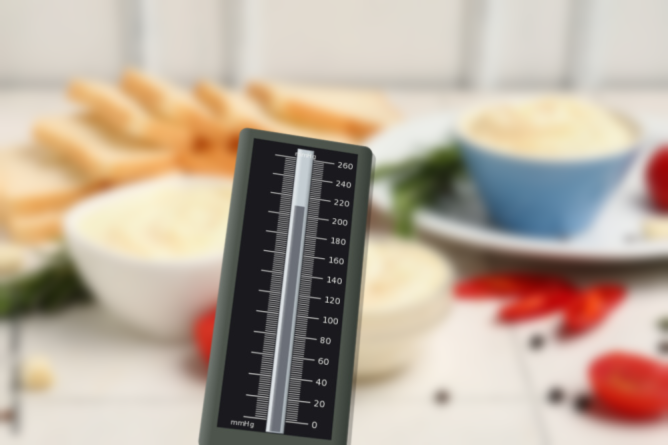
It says 210 mmHg
